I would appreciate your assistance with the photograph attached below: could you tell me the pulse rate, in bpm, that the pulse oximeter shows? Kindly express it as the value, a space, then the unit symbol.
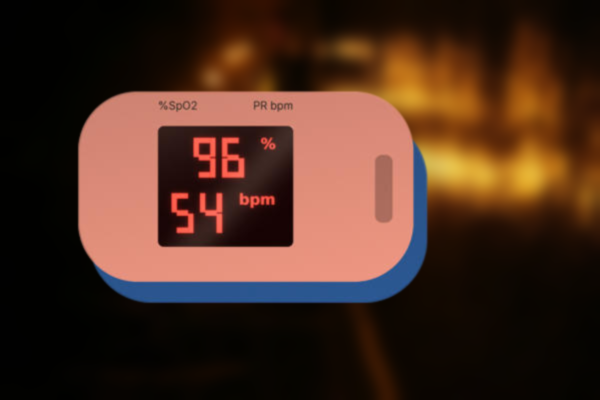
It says 54 bpm
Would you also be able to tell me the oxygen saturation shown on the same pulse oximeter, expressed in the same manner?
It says 96 %
